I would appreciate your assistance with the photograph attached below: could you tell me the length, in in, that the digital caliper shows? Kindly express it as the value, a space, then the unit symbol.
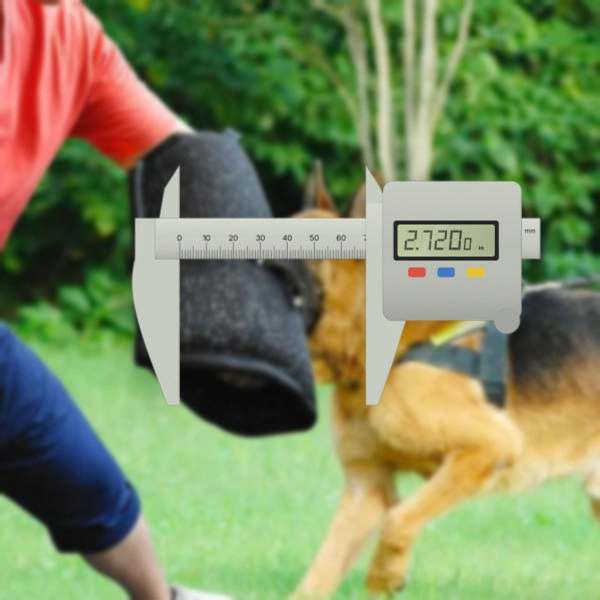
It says 2.7200 in
